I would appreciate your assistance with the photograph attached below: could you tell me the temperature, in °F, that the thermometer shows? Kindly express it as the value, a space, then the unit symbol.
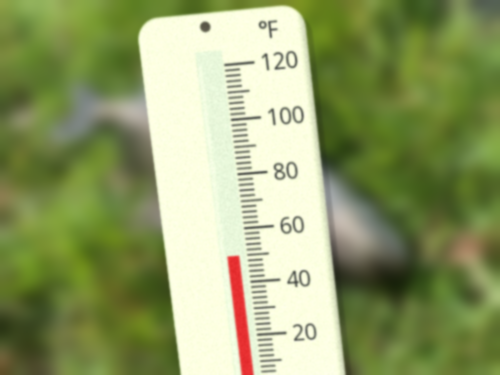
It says 50 °F
